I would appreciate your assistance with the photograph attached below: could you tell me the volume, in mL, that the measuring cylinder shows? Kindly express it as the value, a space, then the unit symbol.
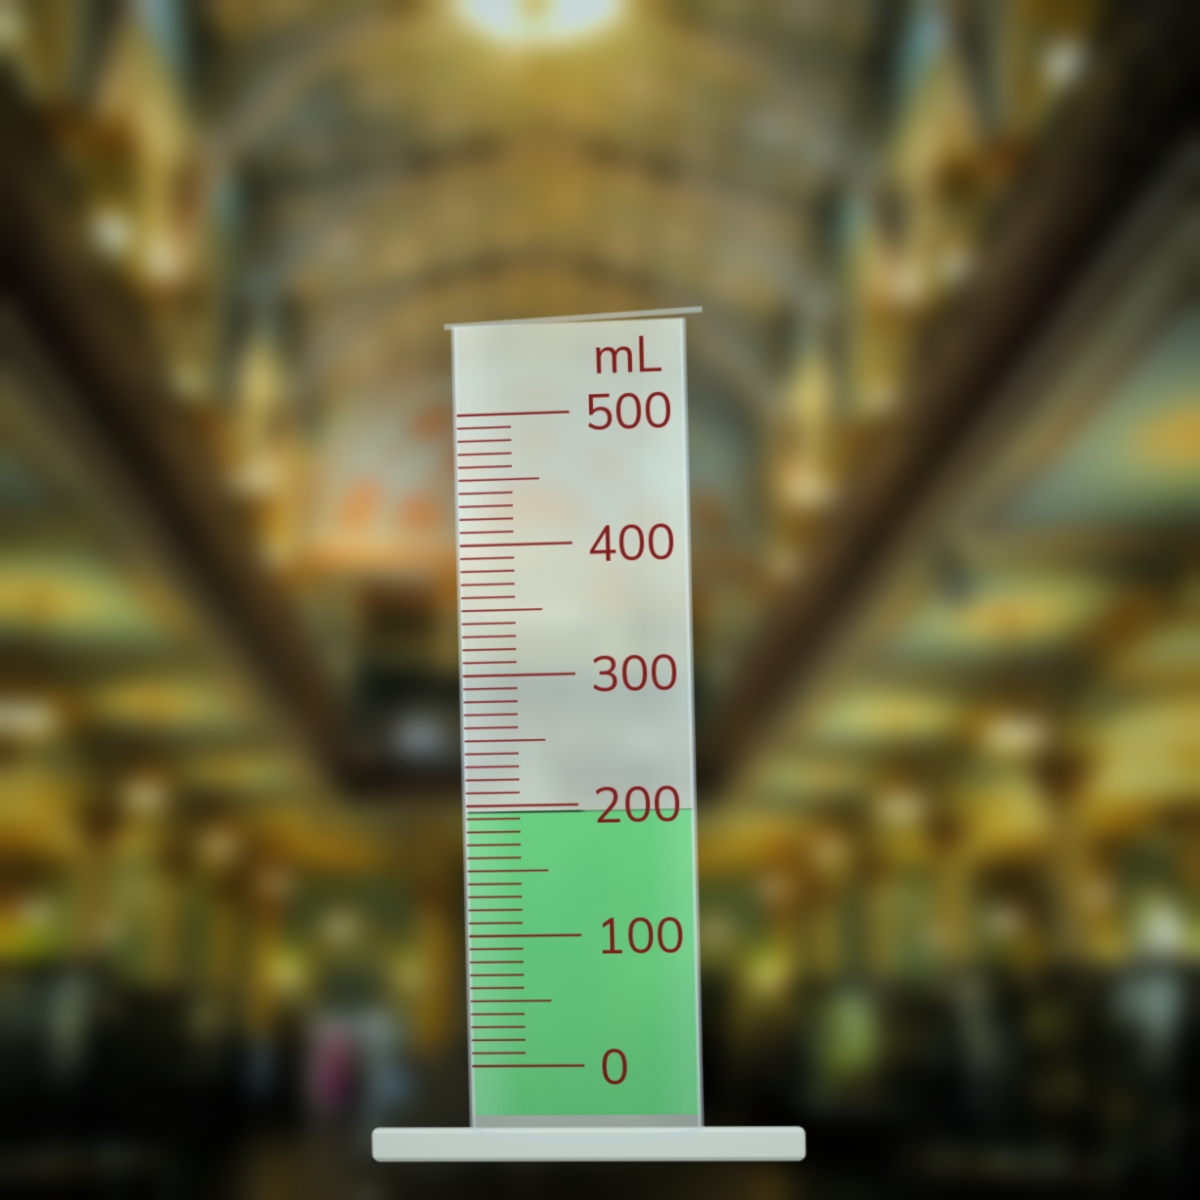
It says 195 mL
